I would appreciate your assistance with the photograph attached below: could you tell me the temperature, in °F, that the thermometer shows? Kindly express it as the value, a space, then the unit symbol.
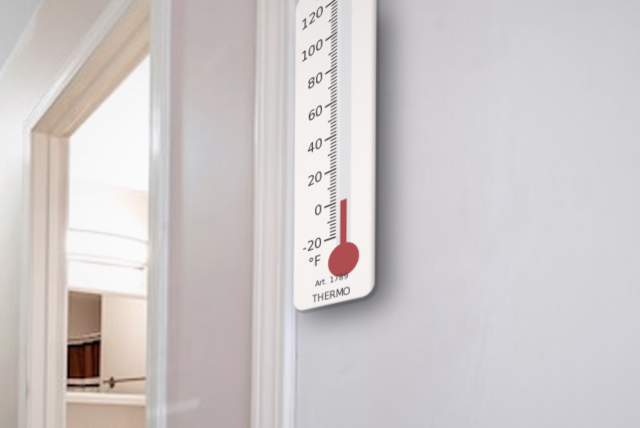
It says 0 °F
